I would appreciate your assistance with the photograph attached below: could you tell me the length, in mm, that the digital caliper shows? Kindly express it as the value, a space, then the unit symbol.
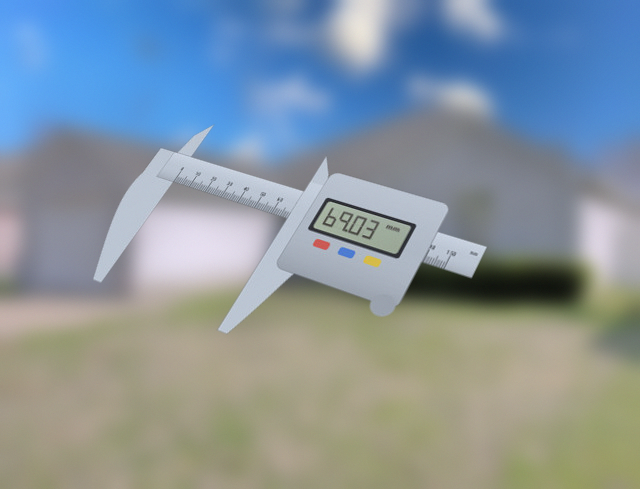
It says 69.03 mm
